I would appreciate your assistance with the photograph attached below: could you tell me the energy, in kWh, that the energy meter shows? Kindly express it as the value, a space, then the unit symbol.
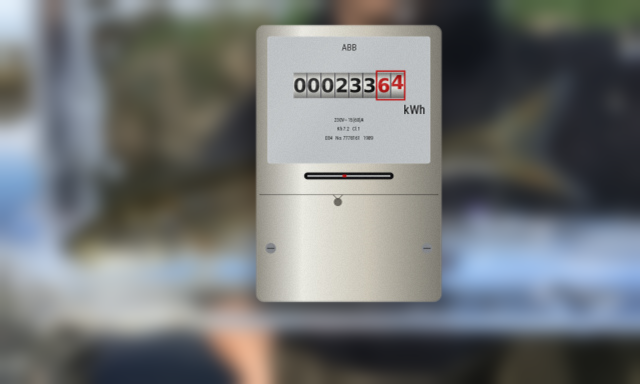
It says 233.64 kWh
